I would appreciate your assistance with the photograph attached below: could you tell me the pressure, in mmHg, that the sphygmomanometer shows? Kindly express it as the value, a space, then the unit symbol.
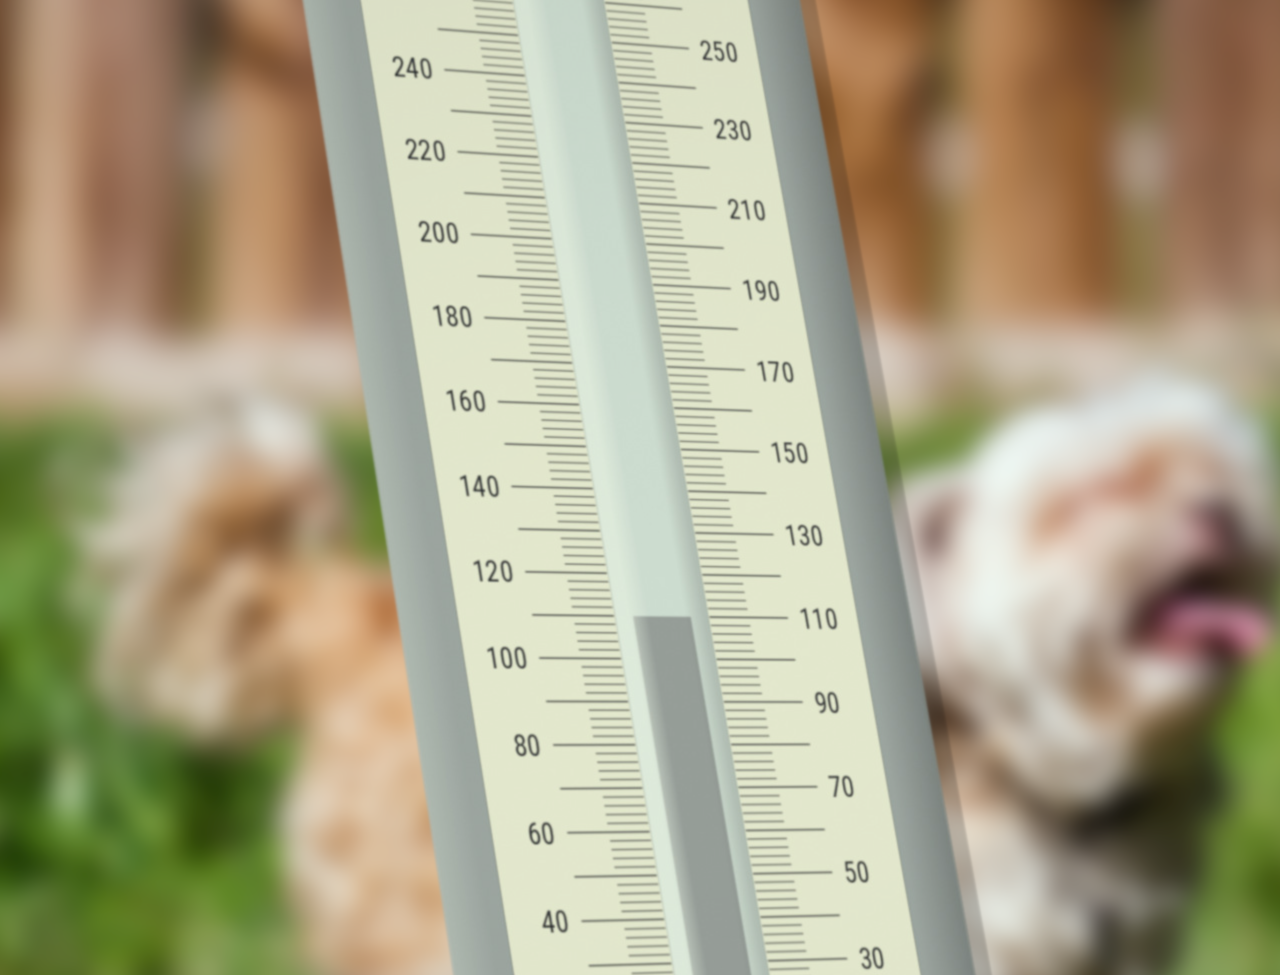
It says 110 mmHg
